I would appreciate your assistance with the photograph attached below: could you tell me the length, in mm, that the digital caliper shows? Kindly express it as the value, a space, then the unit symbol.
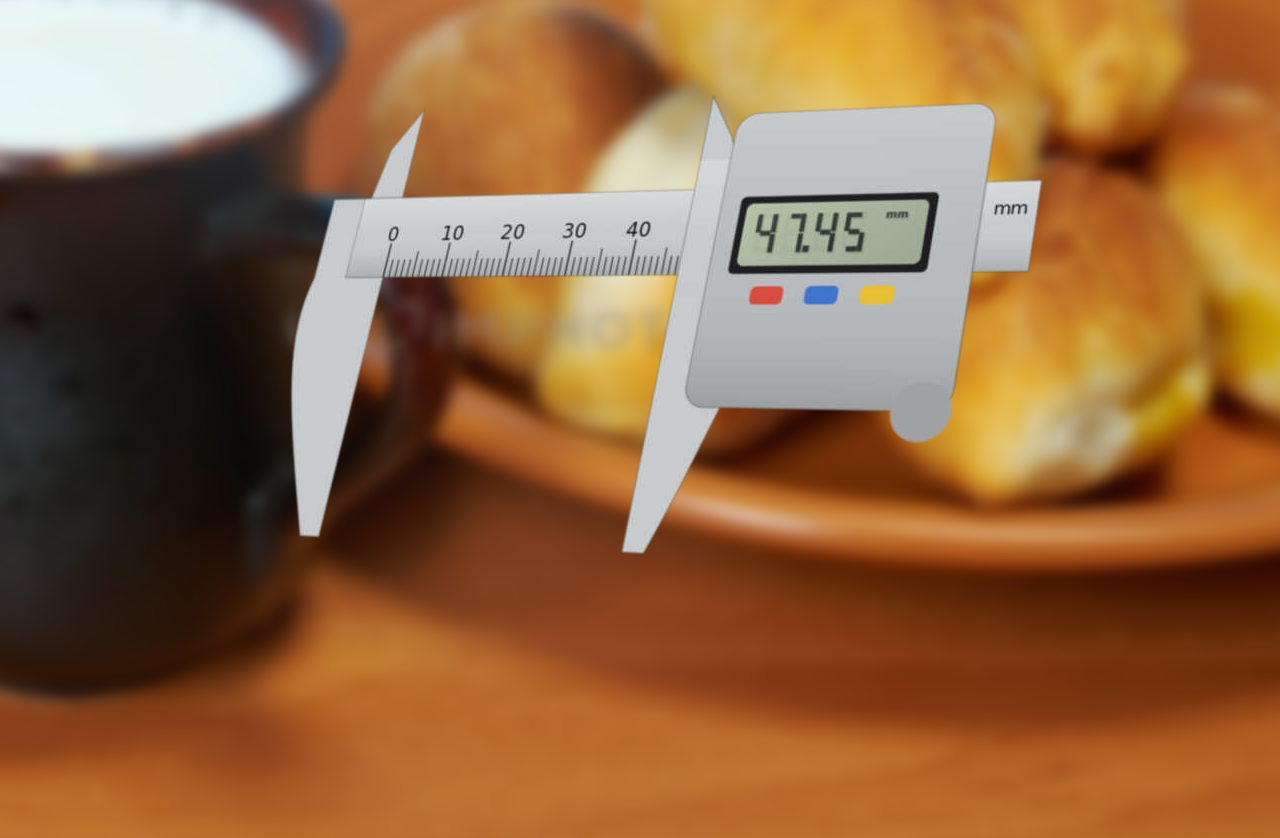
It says 47.45 mm
